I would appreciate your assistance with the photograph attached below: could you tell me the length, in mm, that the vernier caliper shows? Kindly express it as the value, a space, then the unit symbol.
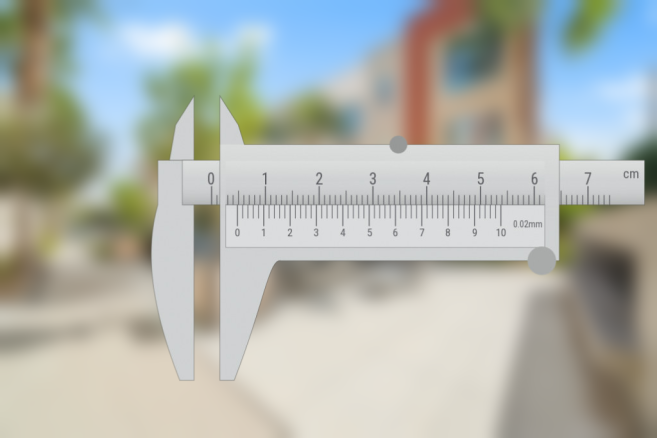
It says 4.8 mm
